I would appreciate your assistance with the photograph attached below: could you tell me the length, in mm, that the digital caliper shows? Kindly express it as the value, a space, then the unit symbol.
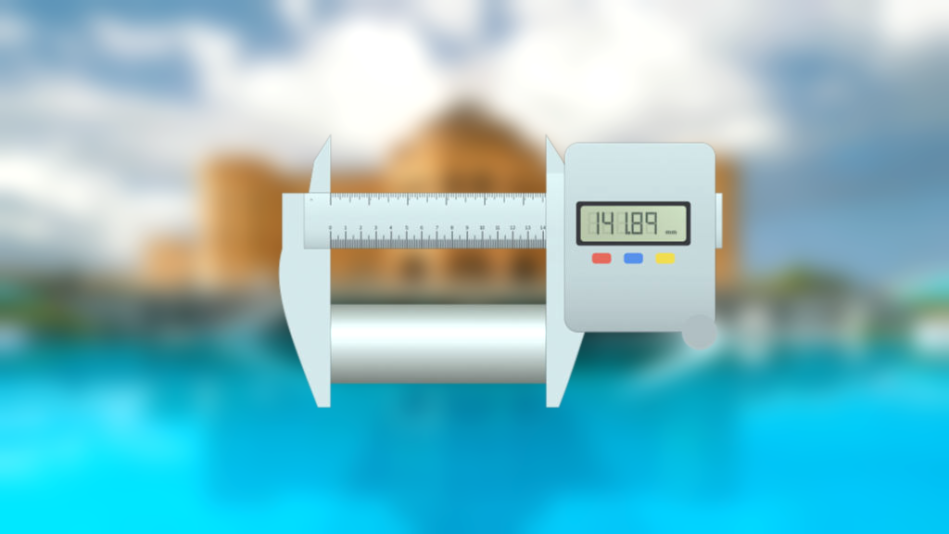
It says 141.89 mm
